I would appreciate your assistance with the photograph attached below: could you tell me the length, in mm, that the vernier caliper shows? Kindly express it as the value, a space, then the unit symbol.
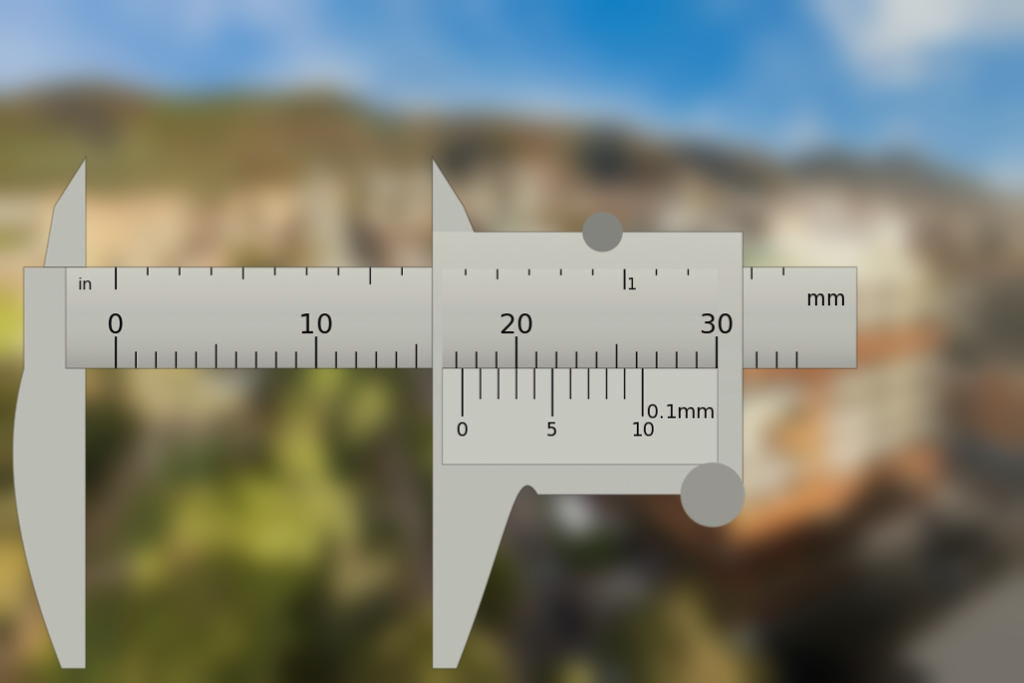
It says 17.3 mm
